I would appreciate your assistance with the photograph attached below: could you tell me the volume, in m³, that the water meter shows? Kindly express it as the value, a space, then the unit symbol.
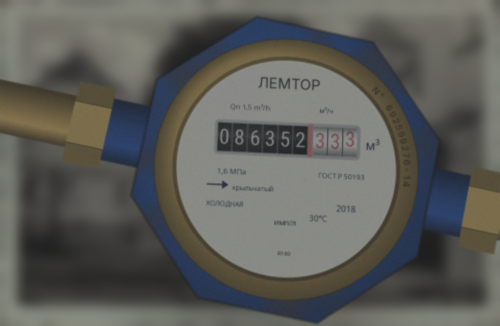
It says 86352.333 m³
